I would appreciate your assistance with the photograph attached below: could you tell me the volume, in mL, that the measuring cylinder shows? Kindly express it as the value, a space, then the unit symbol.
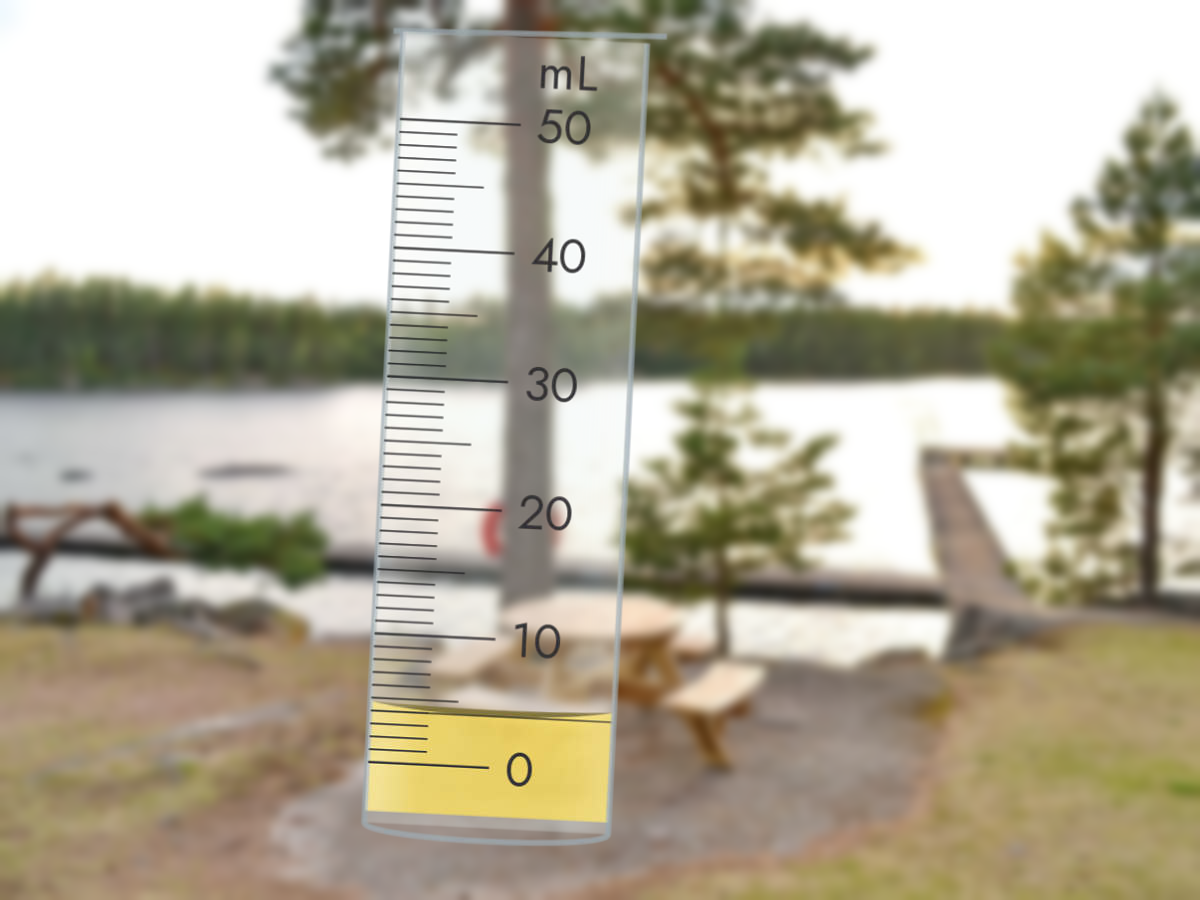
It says 4 mL
